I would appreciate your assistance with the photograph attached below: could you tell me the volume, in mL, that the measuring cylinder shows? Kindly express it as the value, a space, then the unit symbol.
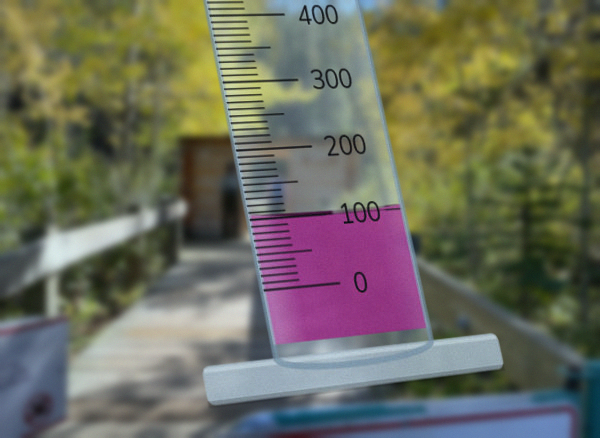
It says 100 mL
